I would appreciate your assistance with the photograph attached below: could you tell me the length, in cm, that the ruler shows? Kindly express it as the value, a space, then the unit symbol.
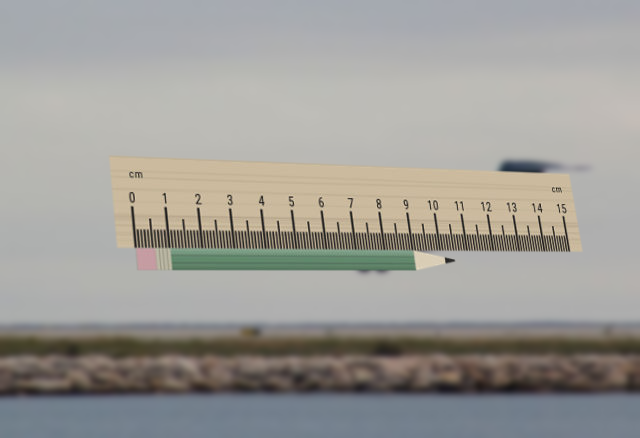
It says 10.5 cm
